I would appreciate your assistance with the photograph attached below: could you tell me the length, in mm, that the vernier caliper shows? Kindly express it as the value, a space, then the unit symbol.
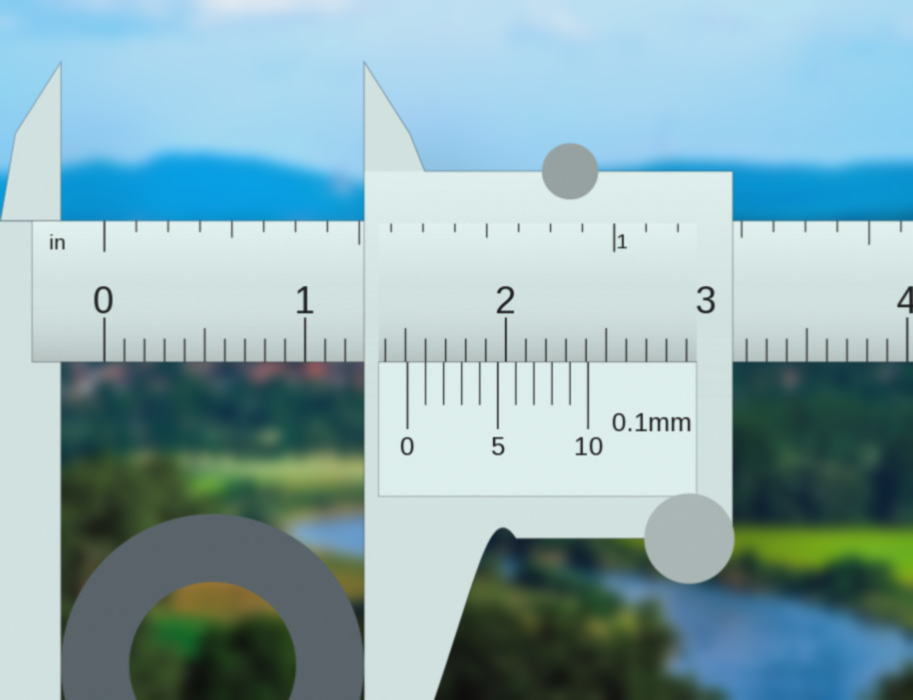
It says 15.1 mm
